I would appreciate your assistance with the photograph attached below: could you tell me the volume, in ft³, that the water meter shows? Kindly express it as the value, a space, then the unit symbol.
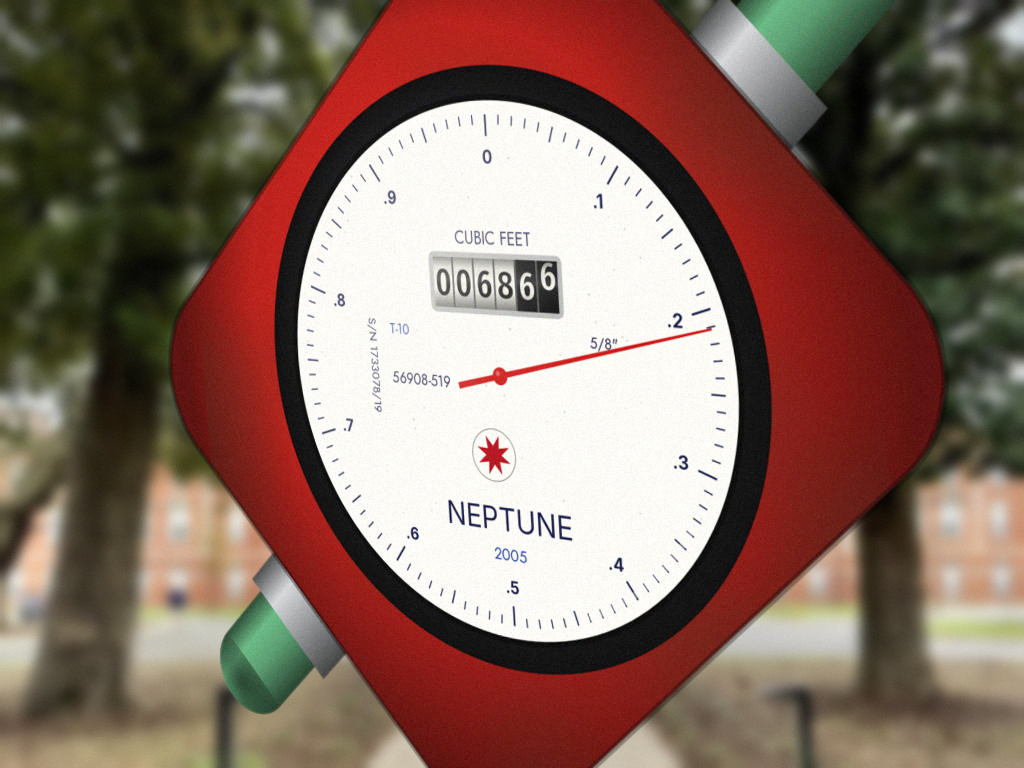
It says 6866.21 ft³
